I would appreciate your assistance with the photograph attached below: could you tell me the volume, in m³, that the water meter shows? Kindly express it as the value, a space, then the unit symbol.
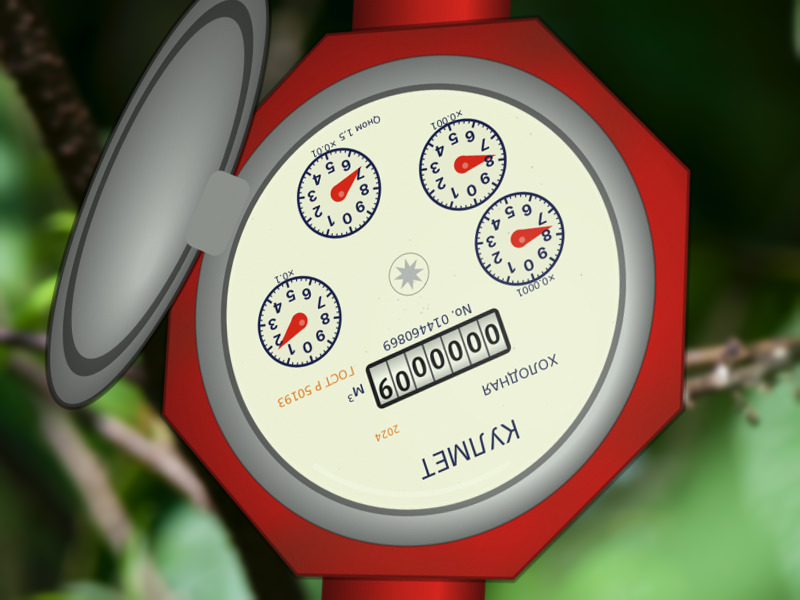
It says 9.1677 m³
